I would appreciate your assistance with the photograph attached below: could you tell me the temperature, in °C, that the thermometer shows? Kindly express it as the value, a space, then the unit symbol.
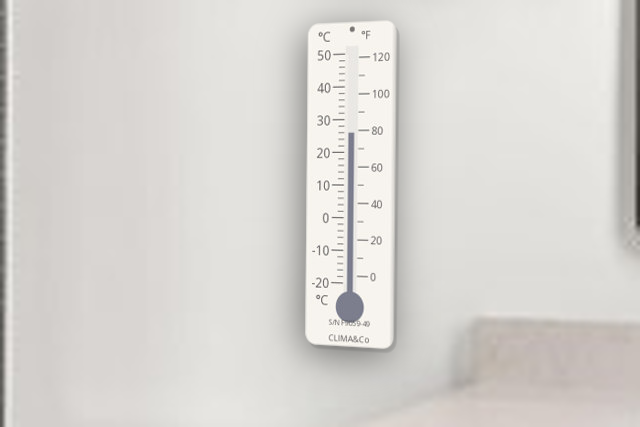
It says 26 °C
